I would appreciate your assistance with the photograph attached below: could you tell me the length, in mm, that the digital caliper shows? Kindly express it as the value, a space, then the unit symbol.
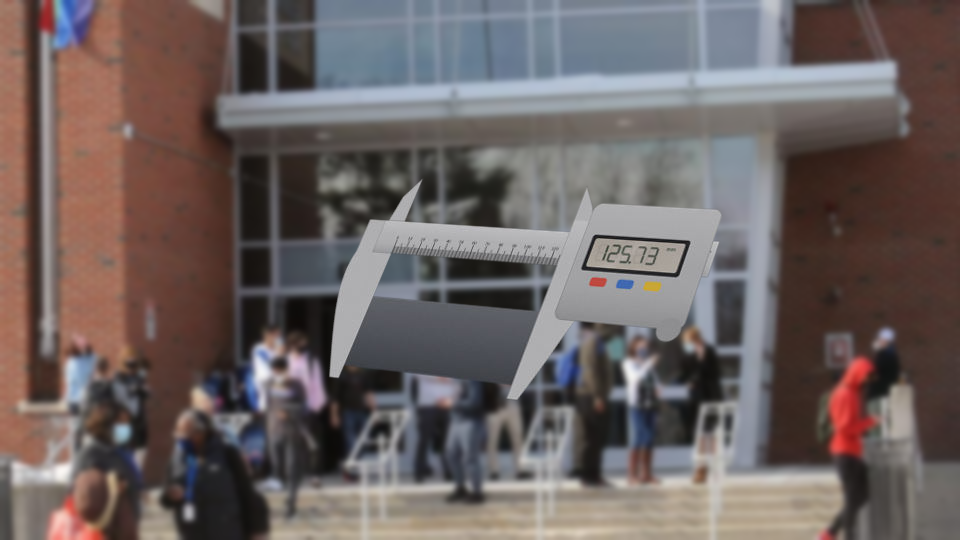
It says 125.73 mm
